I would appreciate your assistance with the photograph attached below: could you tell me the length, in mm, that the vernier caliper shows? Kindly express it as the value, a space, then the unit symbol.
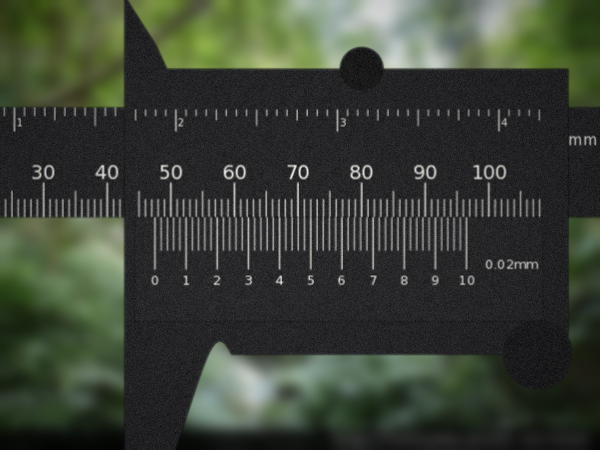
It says 47.5 mm
